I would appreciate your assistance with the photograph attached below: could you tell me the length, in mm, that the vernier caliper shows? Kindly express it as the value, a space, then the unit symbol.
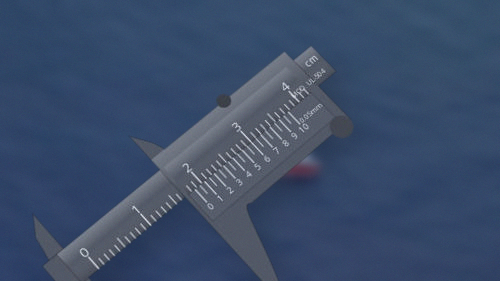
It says 18.6 mm
